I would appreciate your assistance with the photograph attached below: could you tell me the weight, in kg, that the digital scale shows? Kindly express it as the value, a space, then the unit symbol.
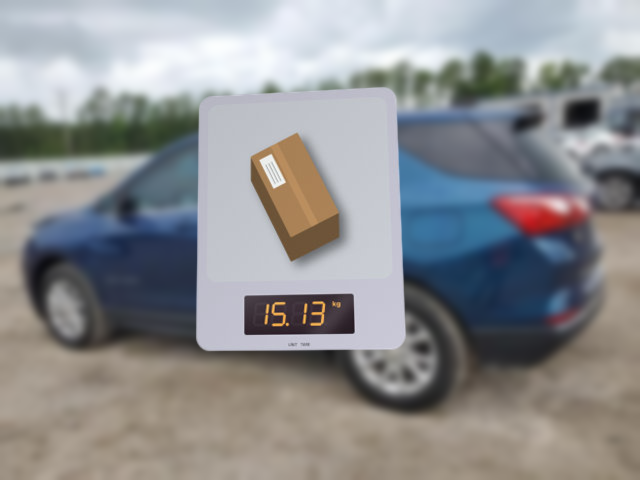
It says 15.13 kg
